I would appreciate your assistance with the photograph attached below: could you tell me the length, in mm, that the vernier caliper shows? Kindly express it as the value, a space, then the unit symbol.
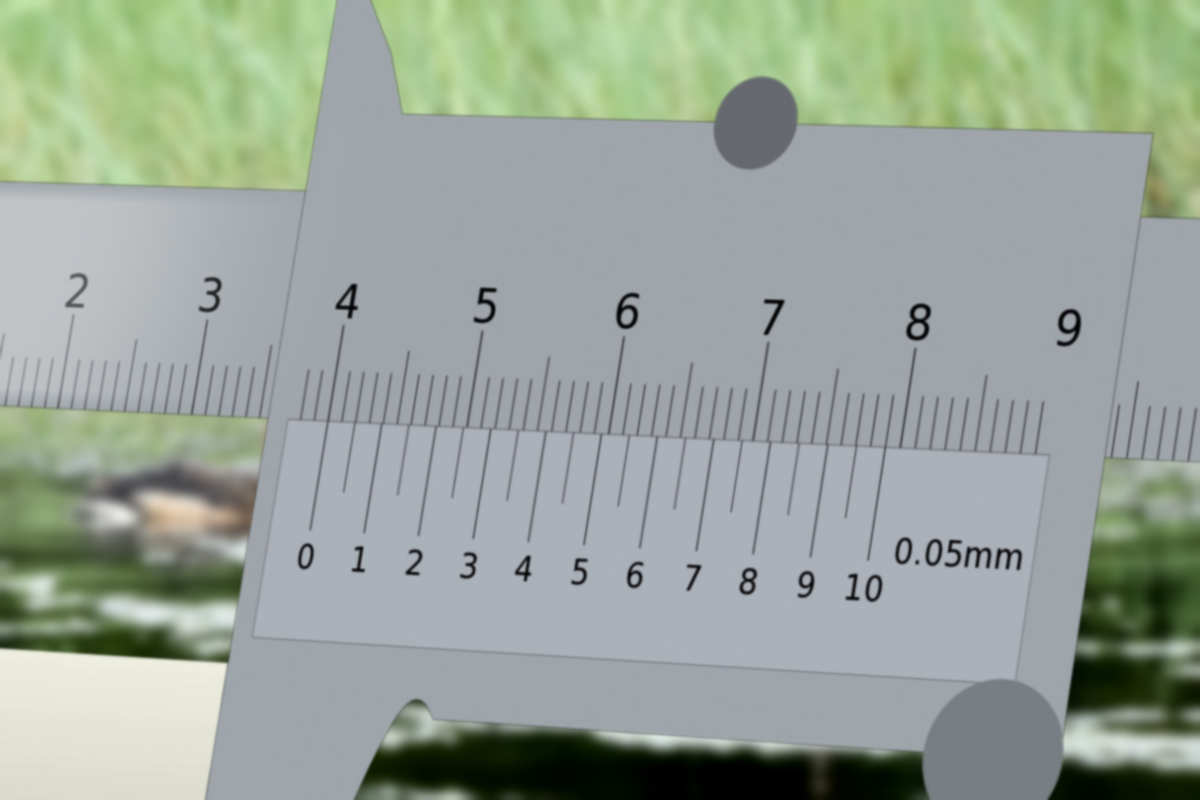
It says 40.0 mm
